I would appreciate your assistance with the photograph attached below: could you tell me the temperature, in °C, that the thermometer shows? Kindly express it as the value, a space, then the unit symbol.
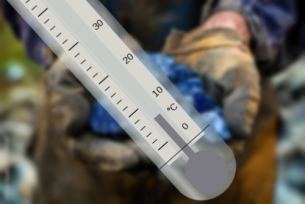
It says 6 °C
